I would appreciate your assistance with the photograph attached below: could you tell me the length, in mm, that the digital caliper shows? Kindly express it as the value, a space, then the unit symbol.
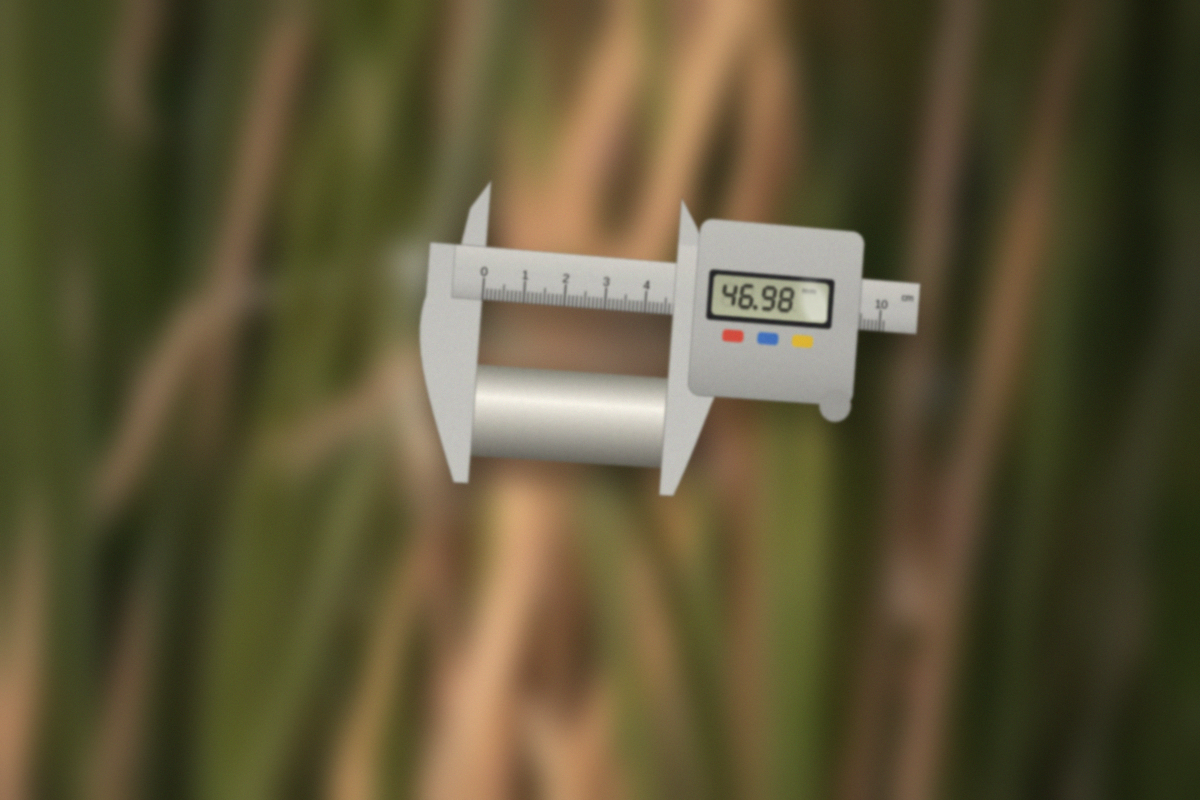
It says 46.98 mm
